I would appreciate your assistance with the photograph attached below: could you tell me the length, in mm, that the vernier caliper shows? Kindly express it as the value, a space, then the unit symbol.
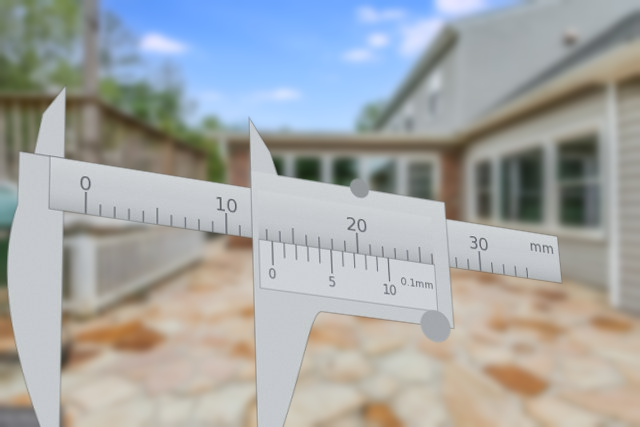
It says 13.4 mm
